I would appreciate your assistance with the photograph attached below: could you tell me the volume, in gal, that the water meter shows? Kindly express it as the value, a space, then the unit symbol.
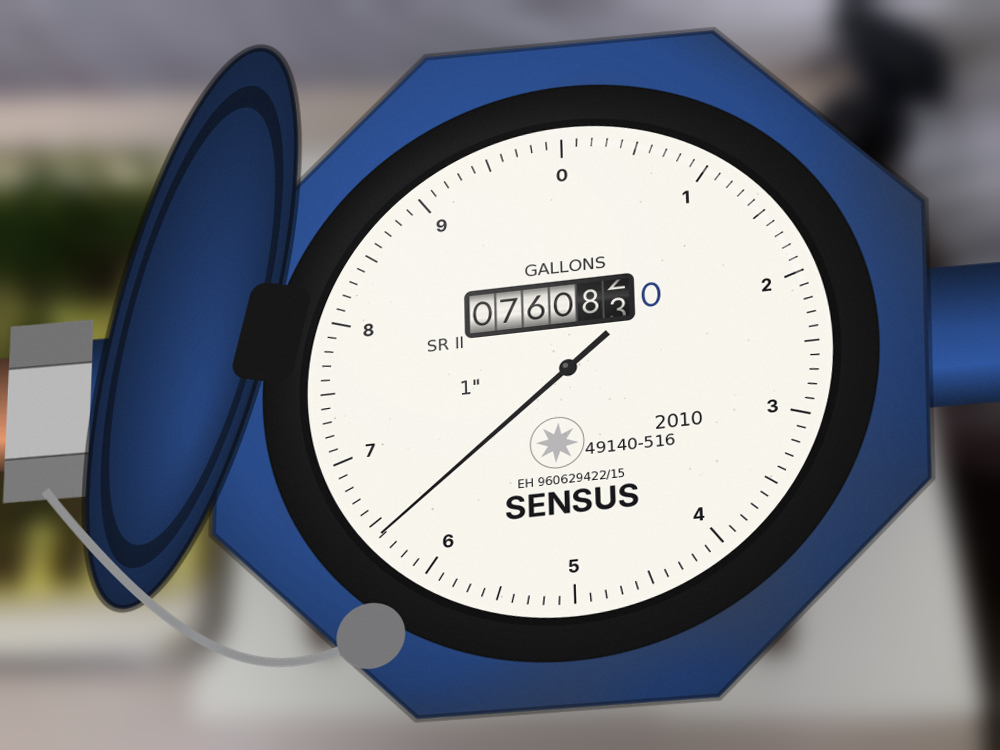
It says 760826.4 gal
